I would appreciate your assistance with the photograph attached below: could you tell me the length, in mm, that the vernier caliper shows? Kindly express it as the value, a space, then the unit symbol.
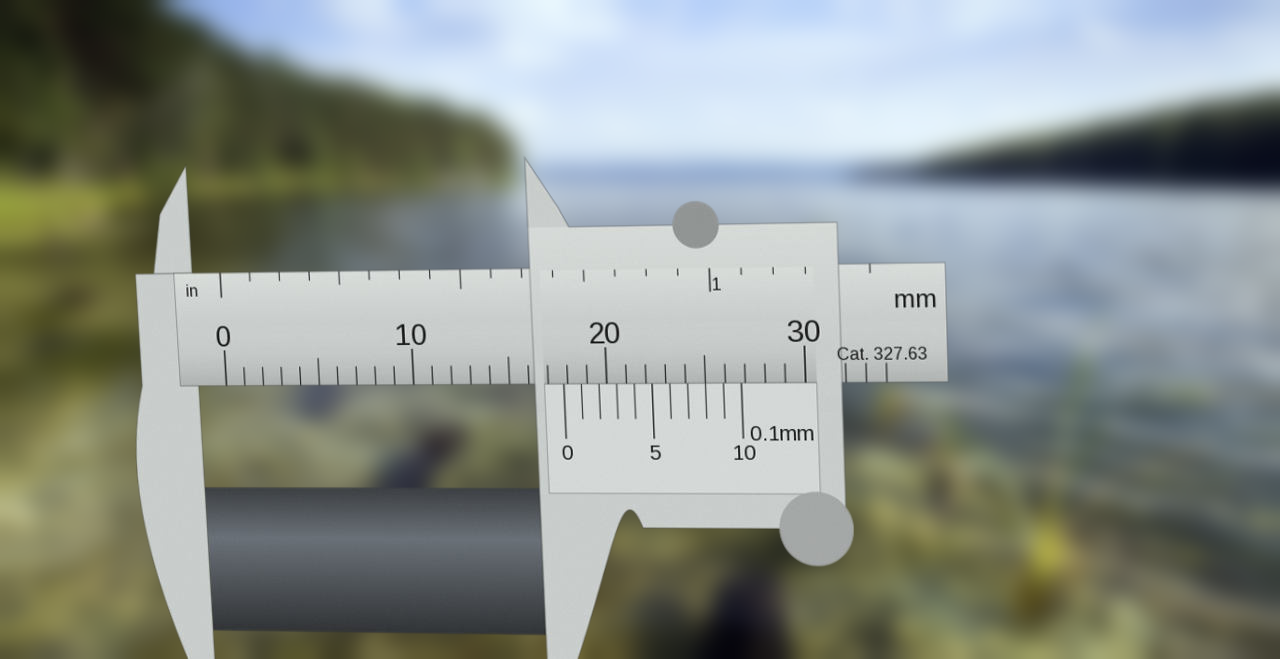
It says 17.8 mm
